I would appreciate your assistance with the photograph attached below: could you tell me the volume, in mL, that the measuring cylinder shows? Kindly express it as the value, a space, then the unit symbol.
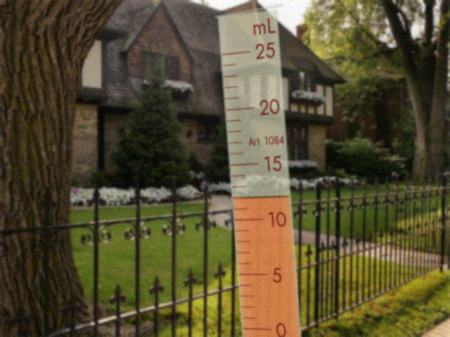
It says 12 mL
